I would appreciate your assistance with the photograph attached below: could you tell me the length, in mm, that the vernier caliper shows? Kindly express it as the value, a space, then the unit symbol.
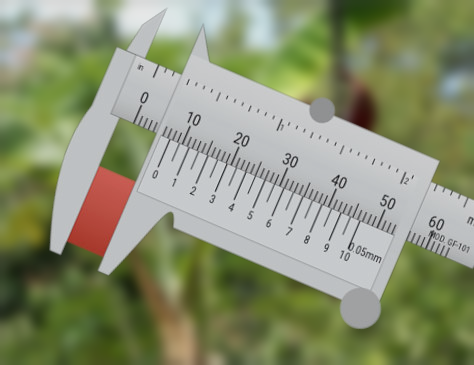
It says 7.5 mm
